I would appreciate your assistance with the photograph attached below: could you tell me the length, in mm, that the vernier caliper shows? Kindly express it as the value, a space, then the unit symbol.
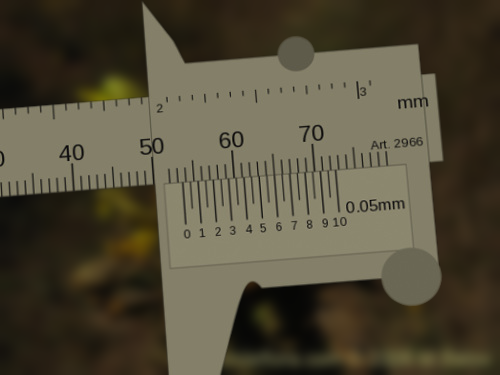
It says 53.6 mm
